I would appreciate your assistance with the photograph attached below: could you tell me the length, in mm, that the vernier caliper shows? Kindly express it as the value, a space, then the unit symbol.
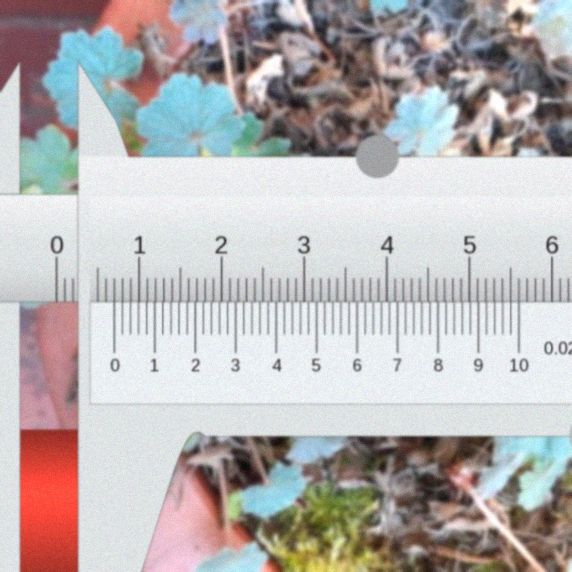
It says 7.0 mm
